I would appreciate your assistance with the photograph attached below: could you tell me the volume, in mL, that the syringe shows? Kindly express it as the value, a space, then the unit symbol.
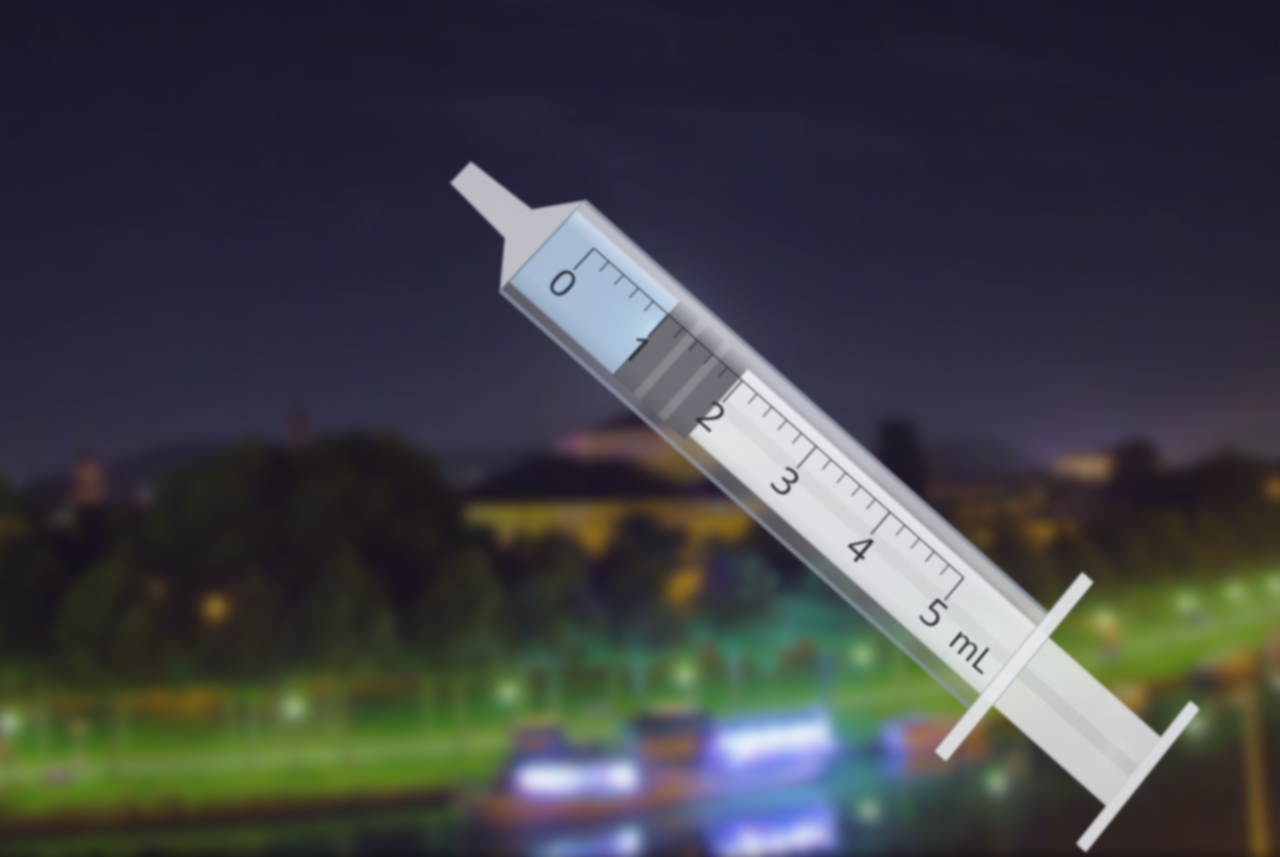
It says 1 mL
